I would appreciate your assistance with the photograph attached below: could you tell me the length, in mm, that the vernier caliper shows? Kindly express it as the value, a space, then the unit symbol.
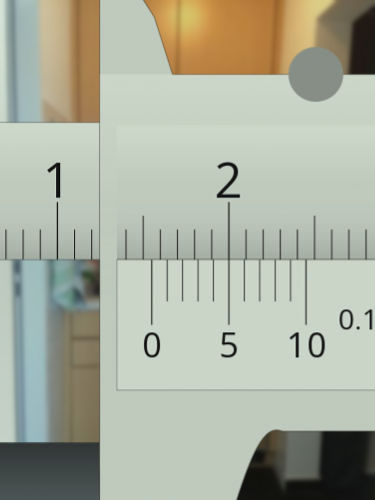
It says 15.5 mm
